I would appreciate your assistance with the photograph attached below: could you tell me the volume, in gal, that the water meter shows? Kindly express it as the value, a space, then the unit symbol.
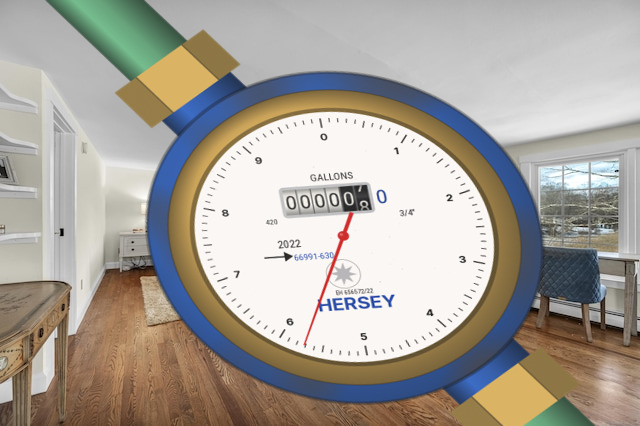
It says 75.7 gal
